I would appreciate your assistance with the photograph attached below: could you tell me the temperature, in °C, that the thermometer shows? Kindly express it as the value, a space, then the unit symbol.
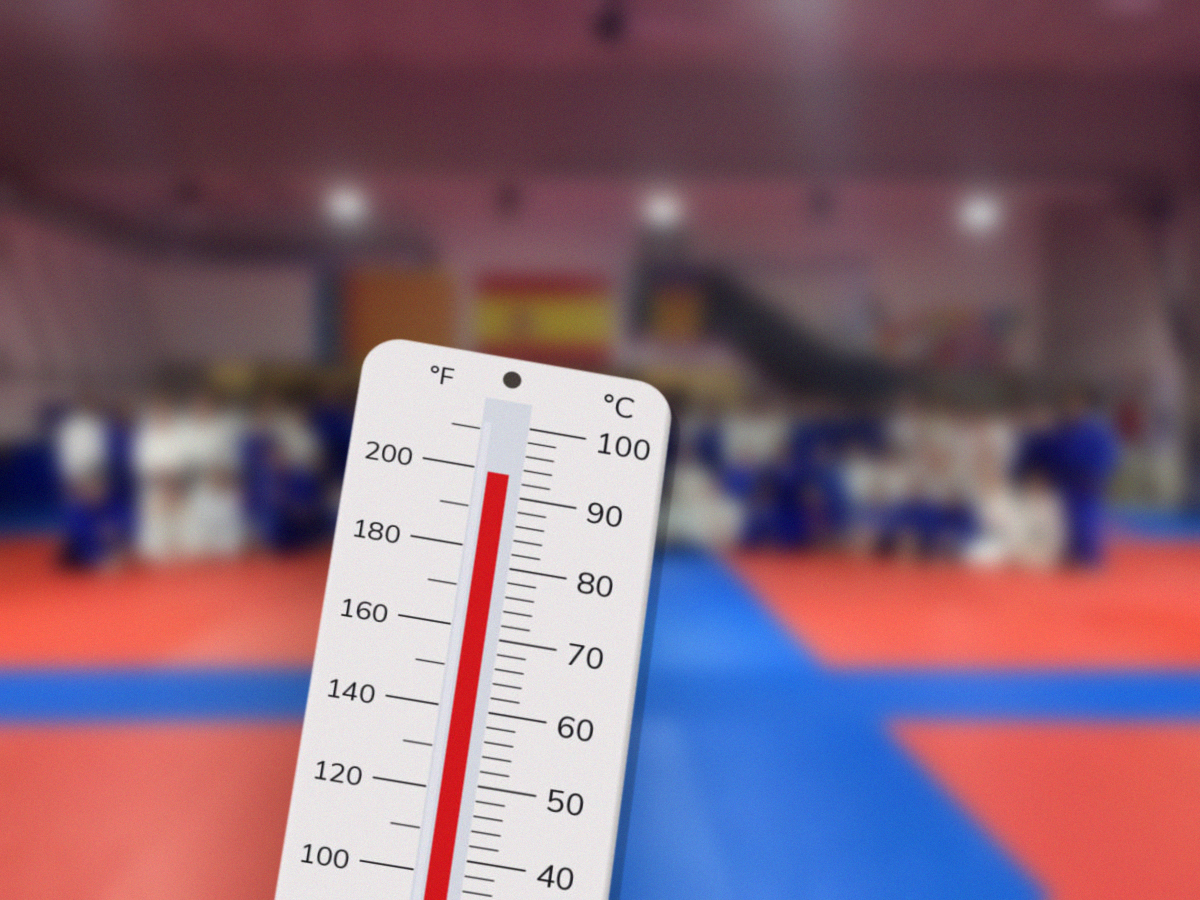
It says 93 °C
